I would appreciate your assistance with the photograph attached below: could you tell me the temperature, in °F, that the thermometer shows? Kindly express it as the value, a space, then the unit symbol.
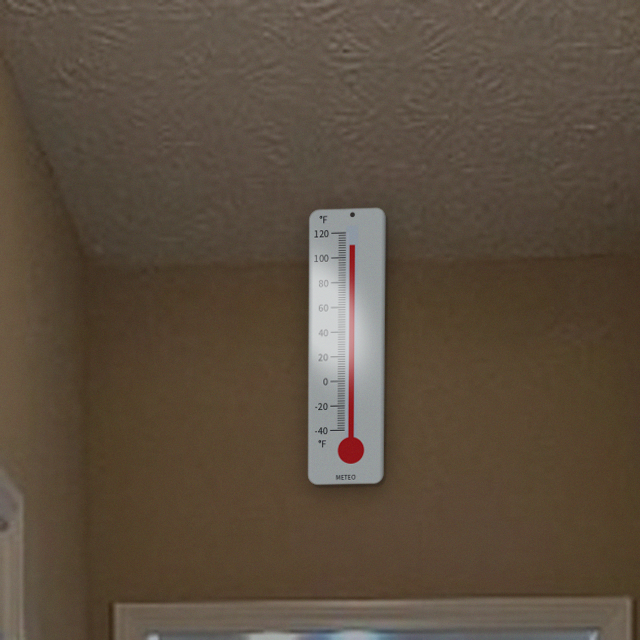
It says 110 °F
